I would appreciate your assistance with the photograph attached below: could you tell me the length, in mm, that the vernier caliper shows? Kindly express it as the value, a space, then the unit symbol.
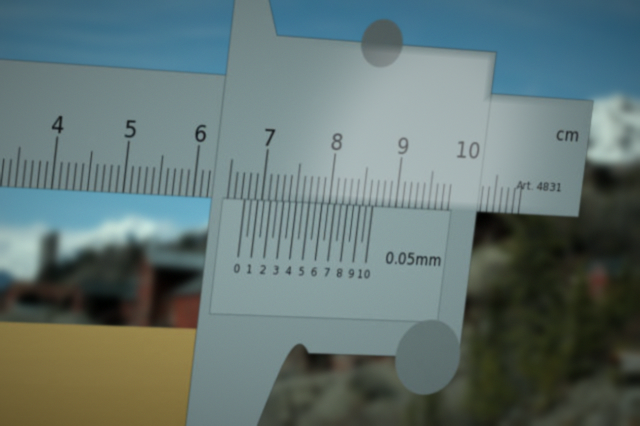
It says 67.5 mm
